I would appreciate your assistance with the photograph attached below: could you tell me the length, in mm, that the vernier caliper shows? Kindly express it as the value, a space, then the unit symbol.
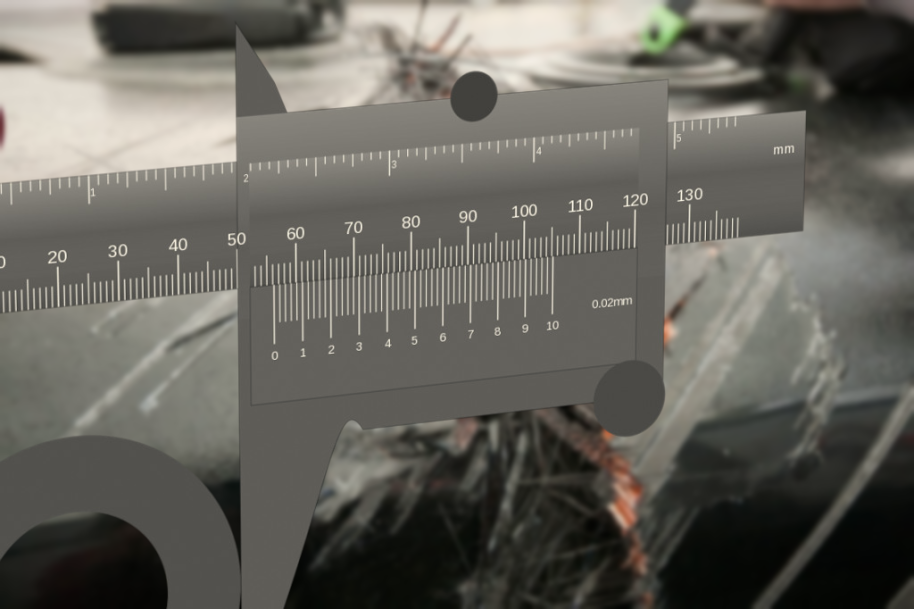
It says 56.2 mm
